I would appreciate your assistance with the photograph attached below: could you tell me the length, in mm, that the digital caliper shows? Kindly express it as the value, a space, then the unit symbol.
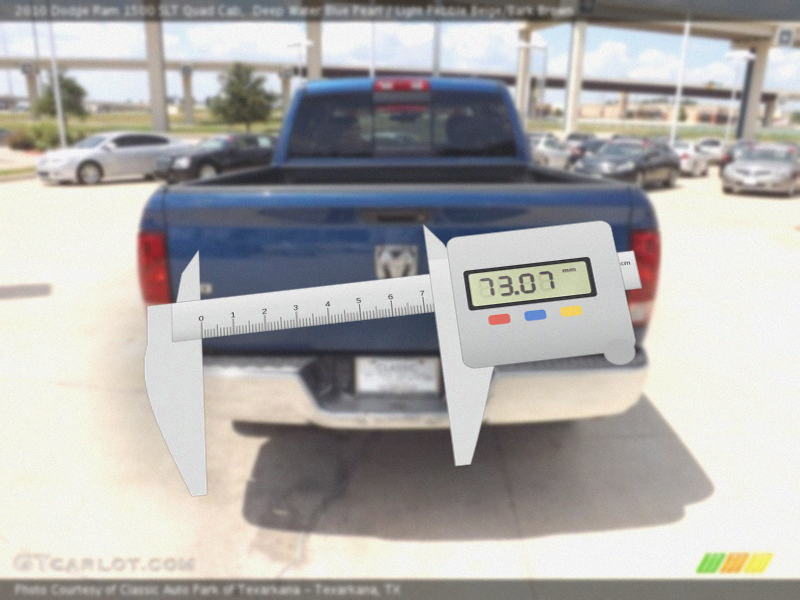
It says 73.07 mm
